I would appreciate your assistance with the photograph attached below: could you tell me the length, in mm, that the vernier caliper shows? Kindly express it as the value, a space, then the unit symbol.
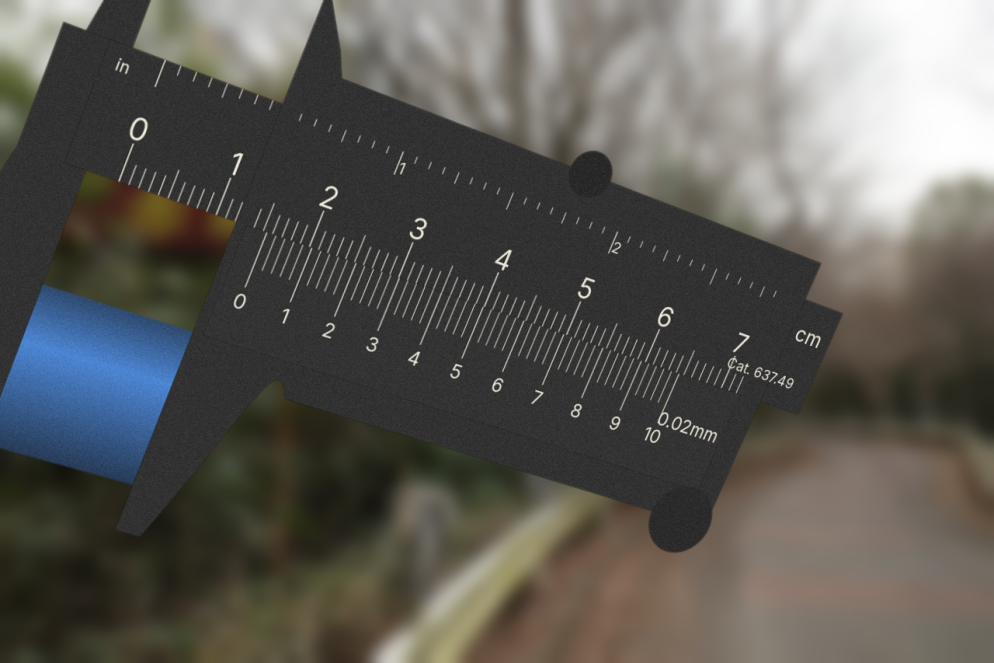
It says 15.4 mm
